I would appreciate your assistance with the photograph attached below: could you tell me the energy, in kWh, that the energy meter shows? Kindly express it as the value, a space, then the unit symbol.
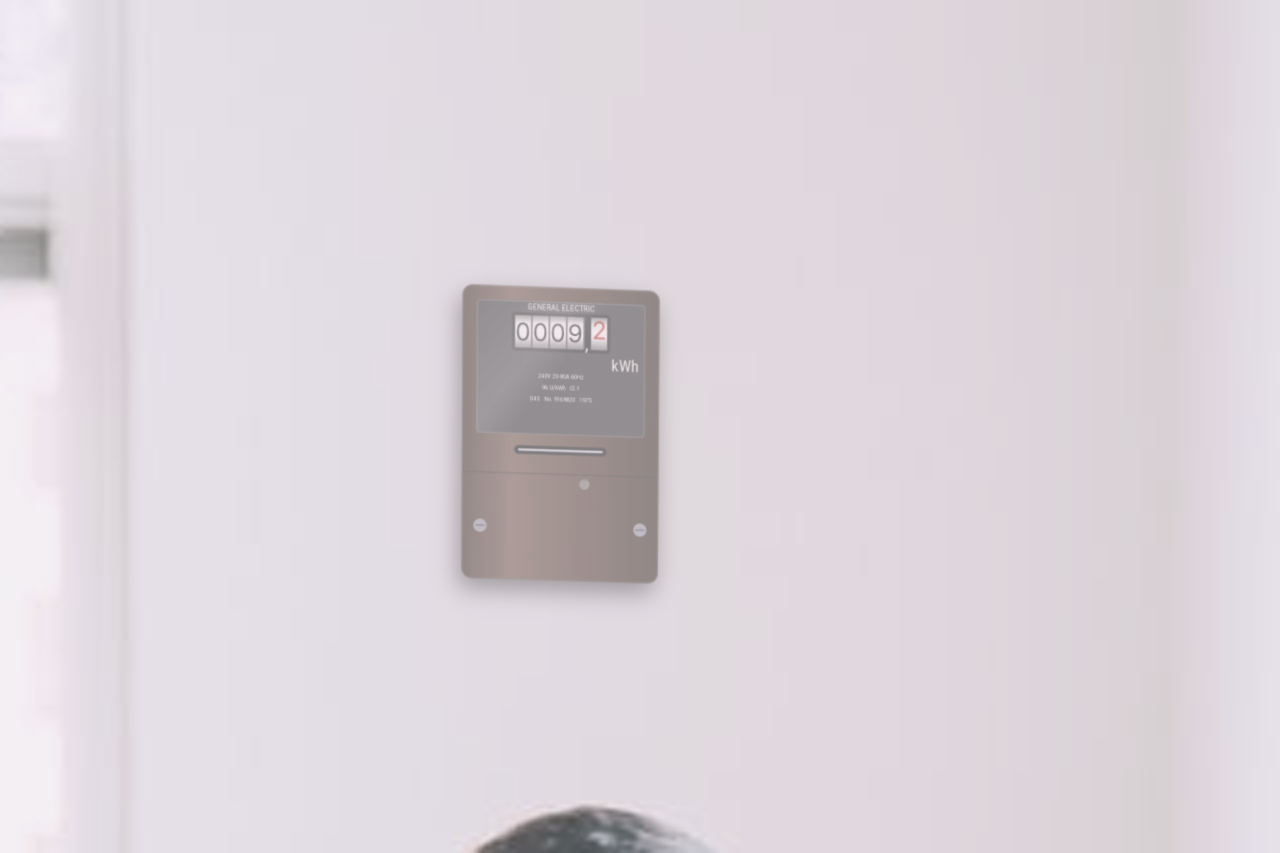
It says 9.2 kWh
